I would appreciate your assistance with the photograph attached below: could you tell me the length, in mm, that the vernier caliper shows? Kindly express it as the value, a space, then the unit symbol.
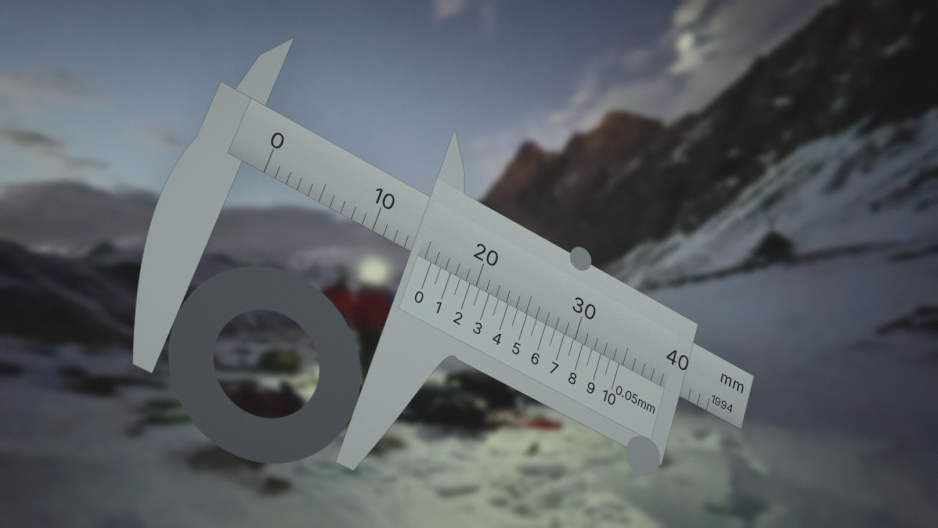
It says 15.6 mm
